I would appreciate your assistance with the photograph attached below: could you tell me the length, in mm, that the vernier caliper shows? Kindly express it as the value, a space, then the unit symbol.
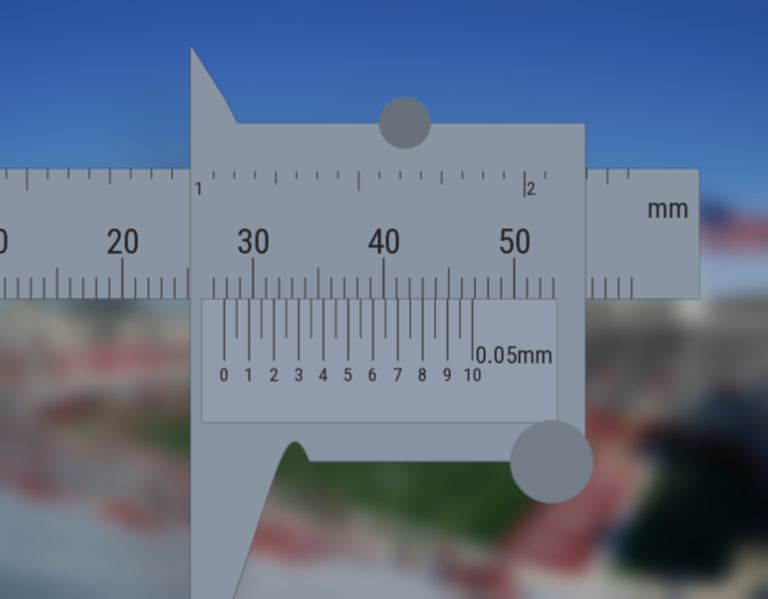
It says 27.8 mm
